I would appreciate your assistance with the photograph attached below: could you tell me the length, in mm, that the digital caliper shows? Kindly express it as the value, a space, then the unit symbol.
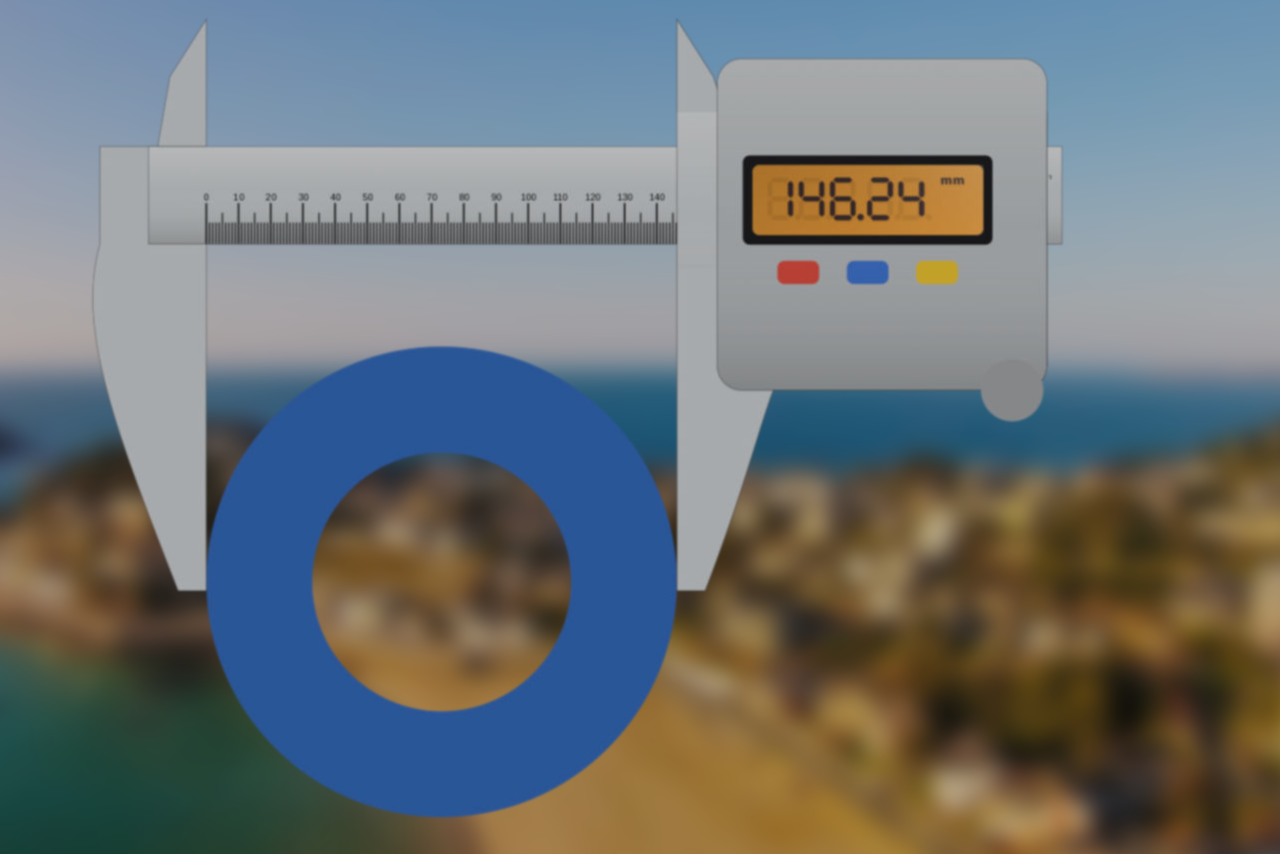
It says 146.24 mm
